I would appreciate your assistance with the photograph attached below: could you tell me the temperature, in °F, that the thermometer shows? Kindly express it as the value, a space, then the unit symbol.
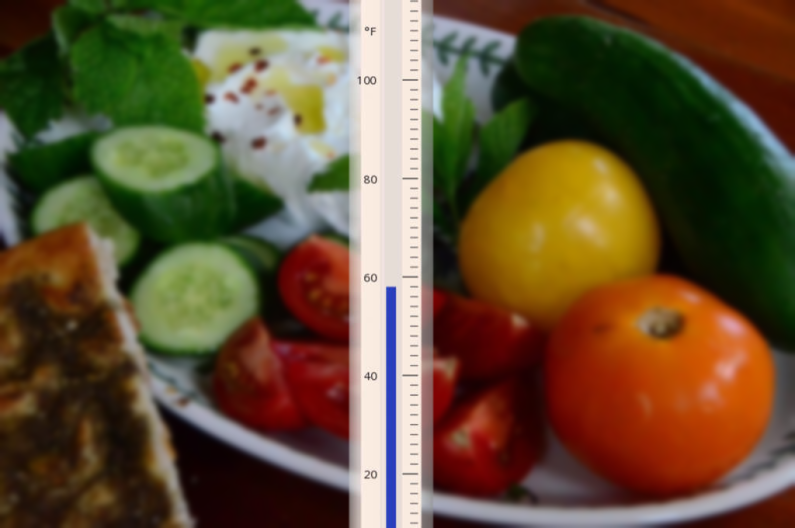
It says 58 °F
